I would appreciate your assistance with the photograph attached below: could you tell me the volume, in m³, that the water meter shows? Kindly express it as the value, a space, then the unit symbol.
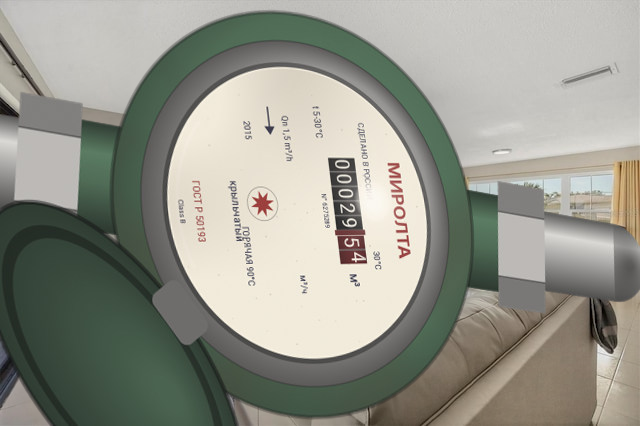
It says 29.54 m³
